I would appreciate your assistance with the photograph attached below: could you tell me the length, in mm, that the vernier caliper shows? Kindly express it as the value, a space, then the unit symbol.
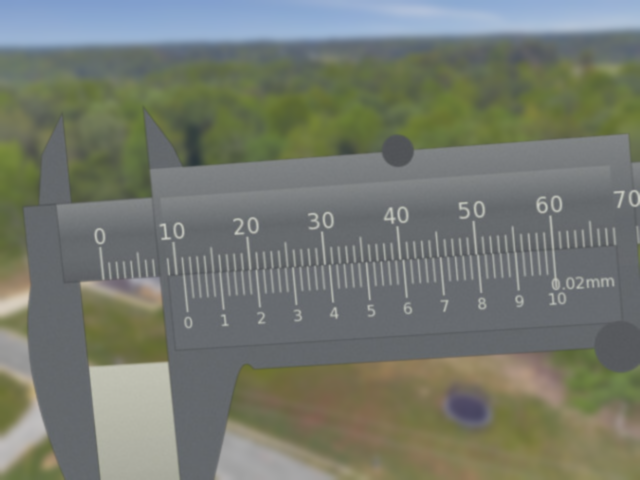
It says 11.0 mm
